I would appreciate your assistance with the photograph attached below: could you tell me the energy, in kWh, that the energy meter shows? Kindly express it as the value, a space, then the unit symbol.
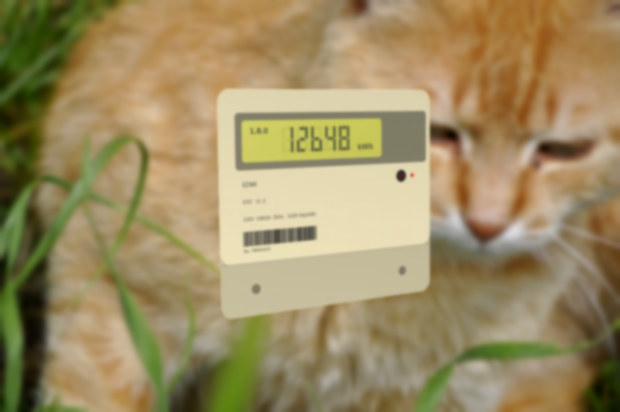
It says 12648 kWh
